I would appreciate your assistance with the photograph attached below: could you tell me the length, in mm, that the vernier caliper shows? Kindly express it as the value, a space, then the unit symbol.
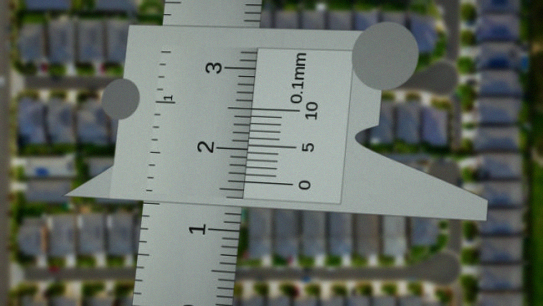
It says 16.0 mm
